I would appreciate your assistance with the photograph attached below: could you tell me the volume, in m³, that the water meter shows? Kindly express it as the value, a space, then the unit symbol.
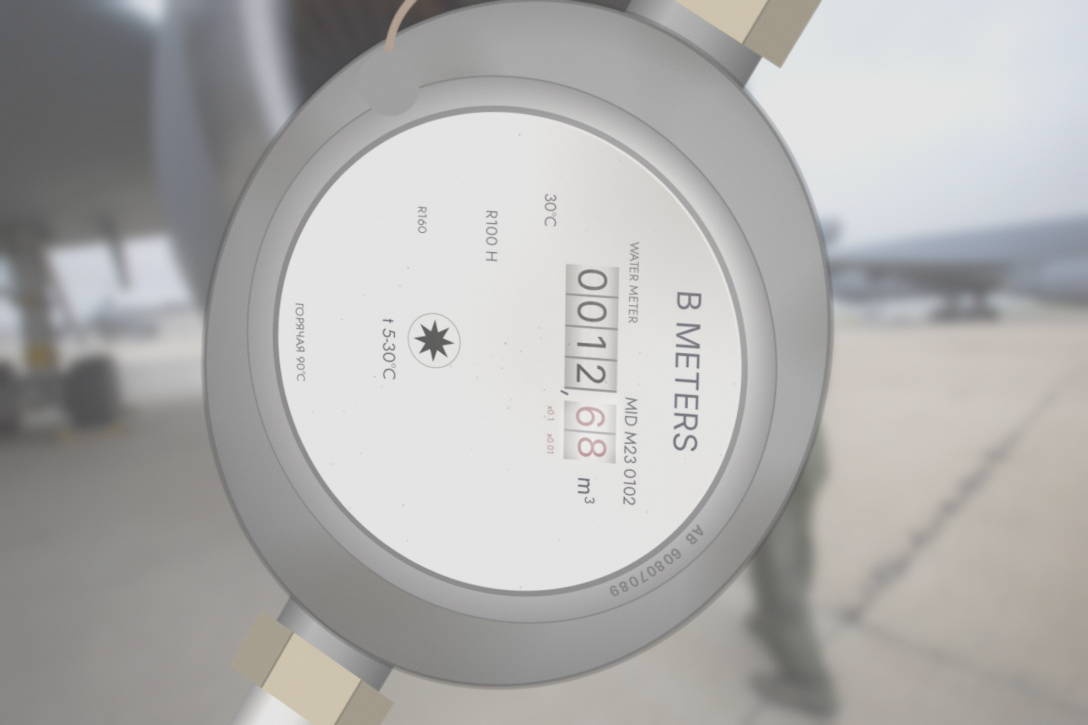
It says 12.68 m³
